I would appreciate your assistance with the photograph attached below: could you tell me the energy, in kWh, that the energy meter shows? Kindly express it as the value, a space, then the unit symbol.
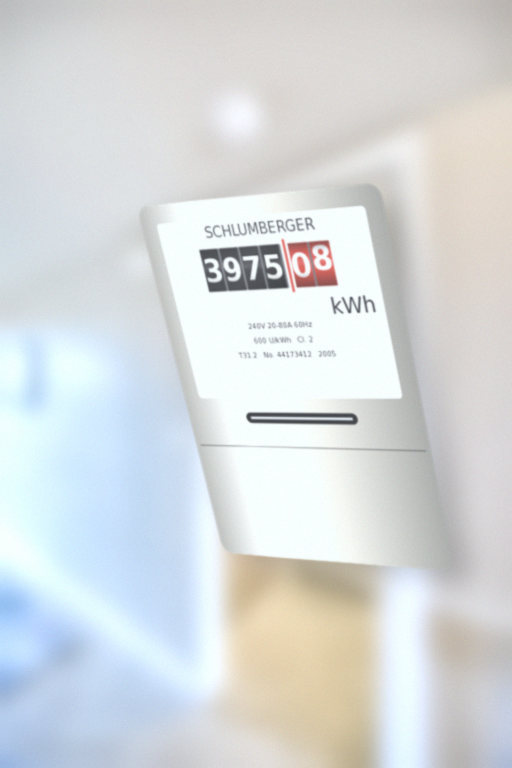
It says 3975.08 kWh
